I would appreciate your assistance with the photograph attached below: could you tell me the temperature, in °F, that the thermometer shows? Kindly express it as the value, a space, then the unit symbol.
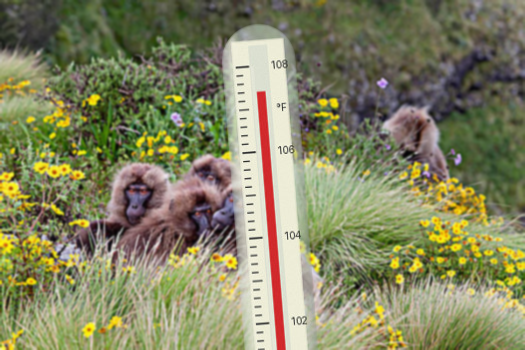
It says 107.4 °F
